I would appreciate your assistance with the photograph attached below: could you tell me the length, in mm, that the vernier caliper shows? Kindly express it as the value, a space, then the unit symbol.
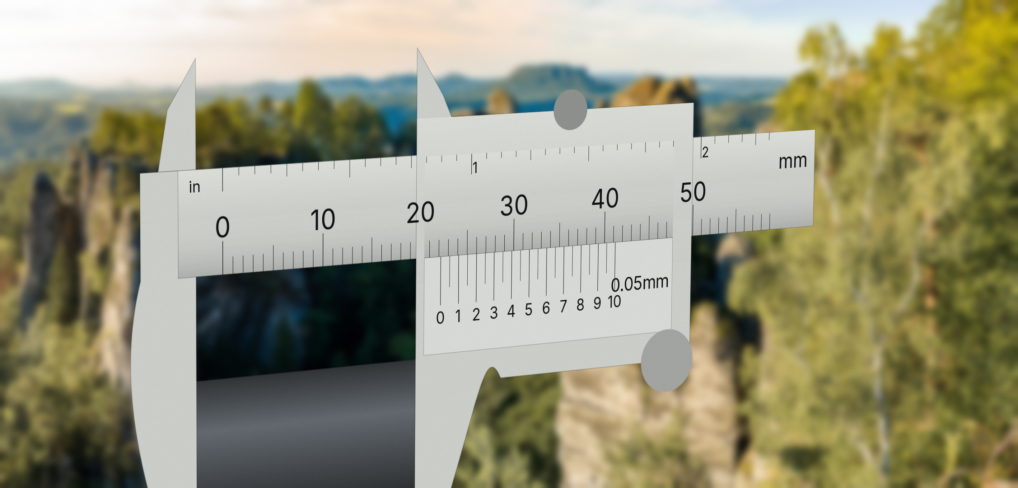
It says 22.2 mm
